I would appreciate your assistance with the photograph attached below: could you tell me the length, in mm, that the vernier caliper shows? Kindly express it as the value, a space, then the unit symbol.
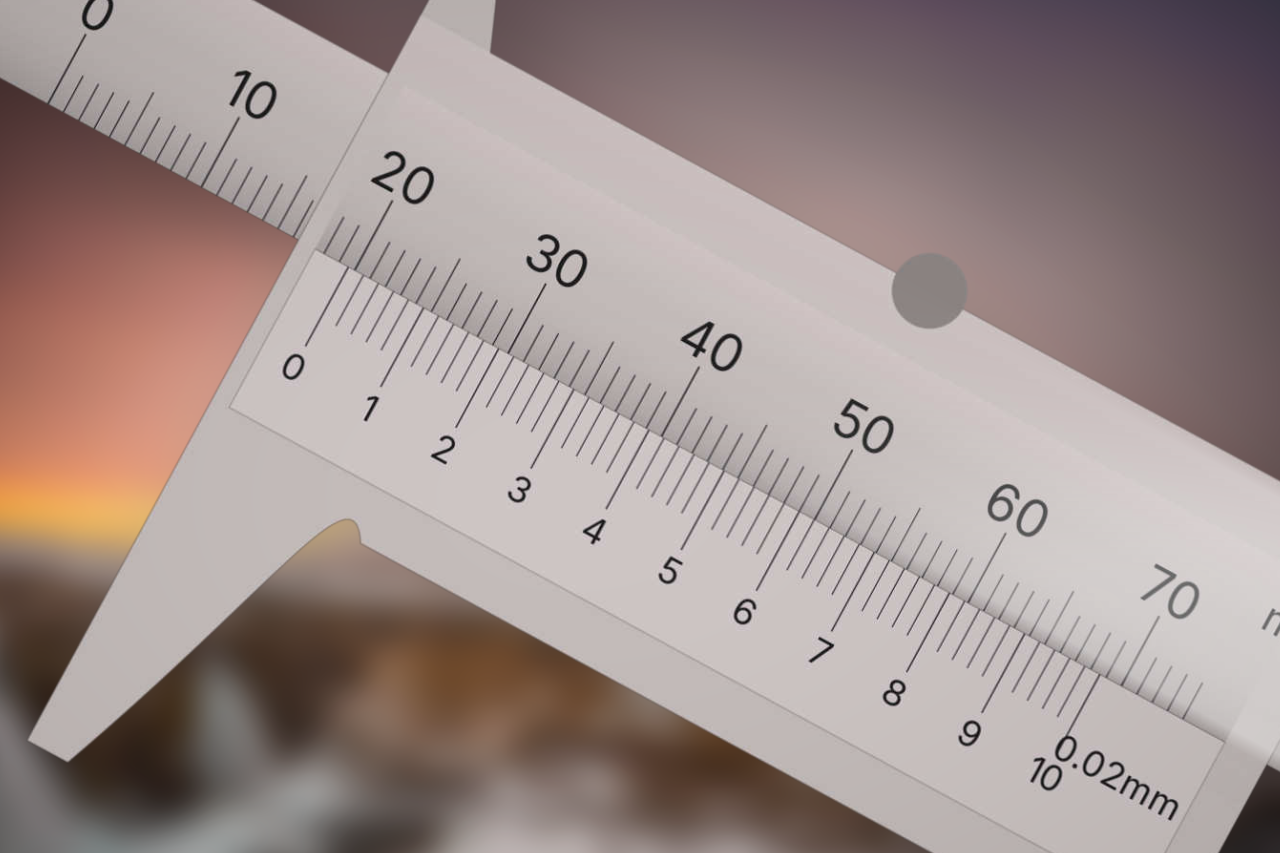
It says 19.6 mm
